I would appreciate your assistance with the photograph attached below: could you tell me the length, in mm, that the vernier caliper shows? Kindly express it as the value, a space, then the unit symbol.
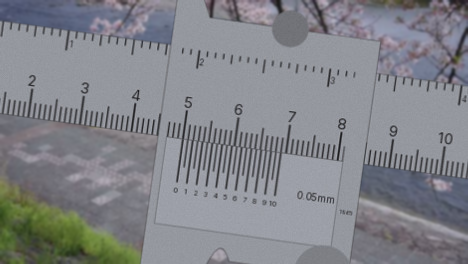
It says 50.0 mm
